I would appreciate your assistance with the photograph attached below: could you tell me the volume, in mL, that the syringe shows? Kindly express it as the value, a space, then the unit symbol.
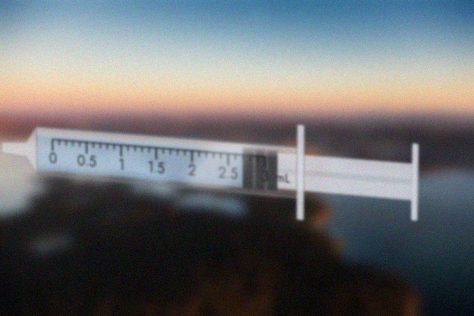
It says 2.7 mL
